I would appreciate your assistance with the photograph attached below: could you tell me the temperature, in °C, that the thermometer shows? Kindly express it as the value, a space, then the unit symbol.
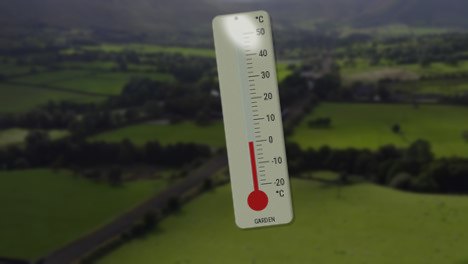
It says 0 °C
